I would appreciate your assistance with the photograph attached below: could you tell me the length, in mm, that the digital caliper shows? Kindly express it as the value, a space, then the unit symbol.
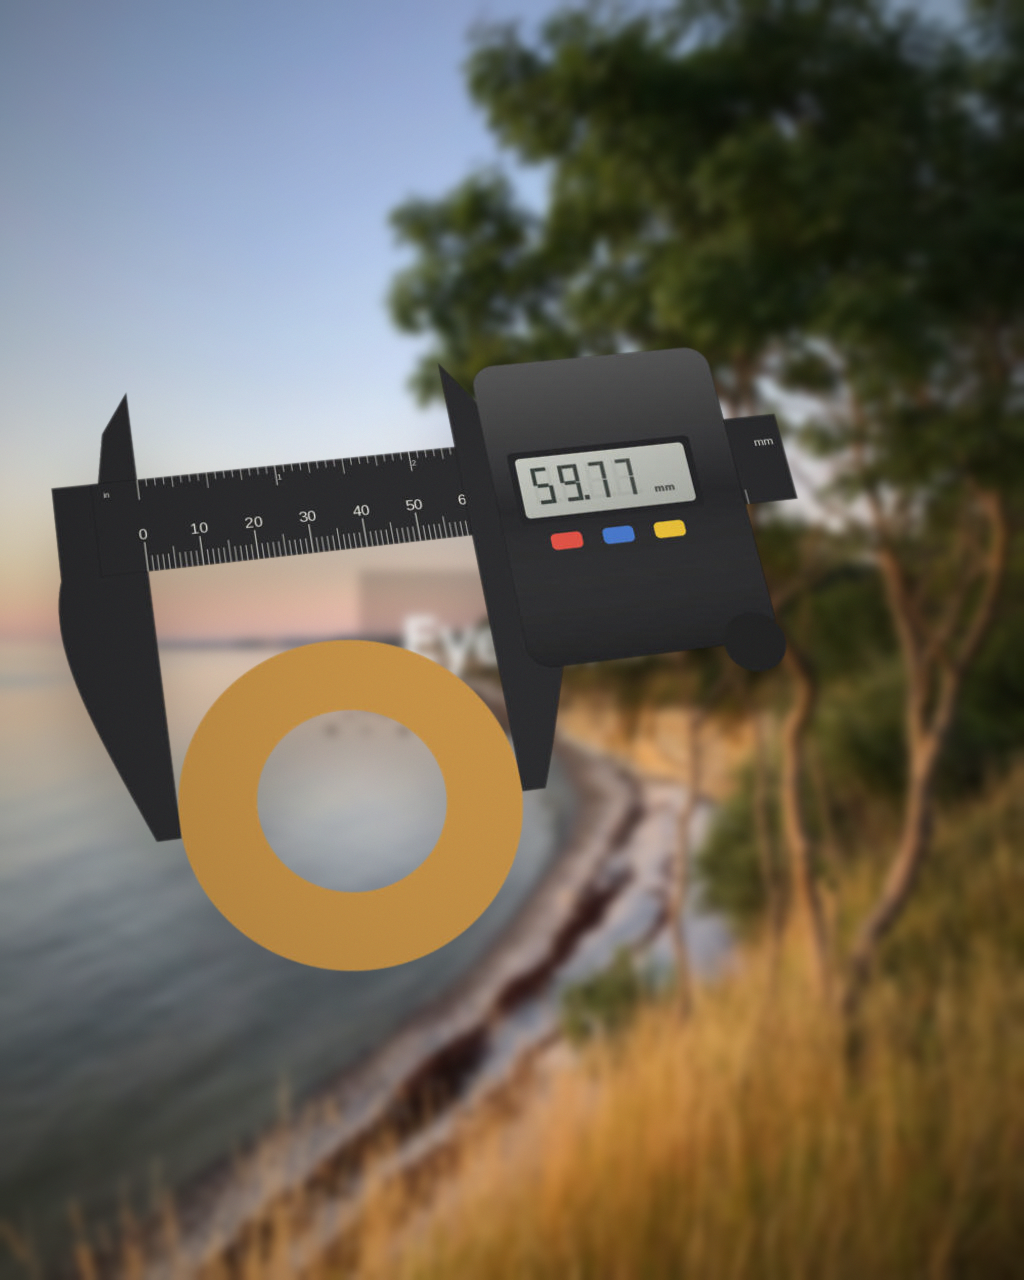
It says 59.77 mm
